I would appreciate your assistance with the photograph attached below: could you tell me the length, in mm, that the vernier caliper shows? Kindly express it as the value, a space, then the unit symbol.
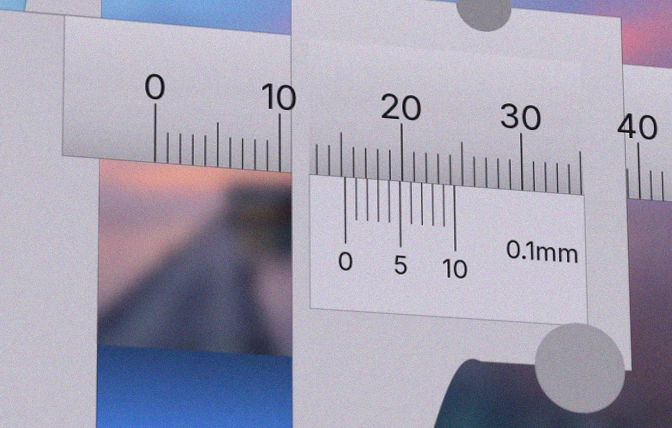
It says 15.3 mm
